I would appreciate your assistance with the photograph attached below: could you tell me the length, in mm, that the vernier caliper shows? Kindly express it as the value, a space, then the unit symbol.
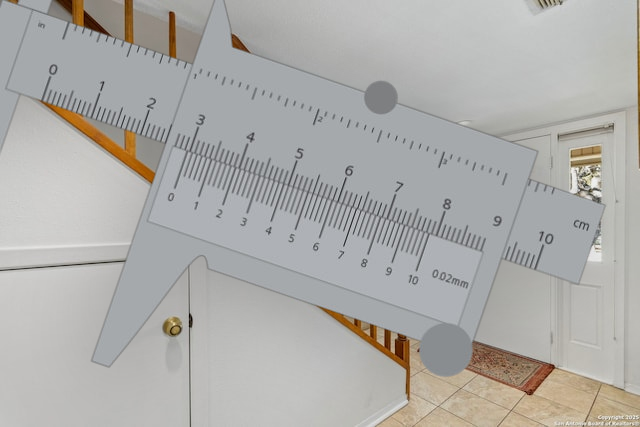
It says 29.5 mm
